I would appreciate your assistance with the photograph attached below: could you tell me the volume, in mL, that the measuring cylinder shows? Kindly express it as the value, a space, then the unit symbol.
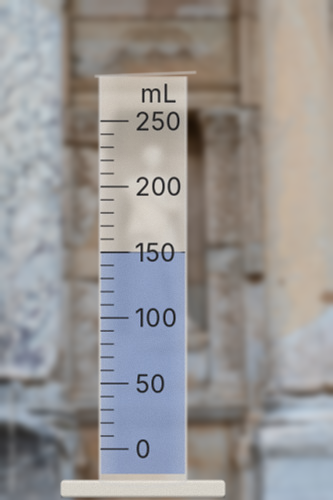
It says 150 mL
